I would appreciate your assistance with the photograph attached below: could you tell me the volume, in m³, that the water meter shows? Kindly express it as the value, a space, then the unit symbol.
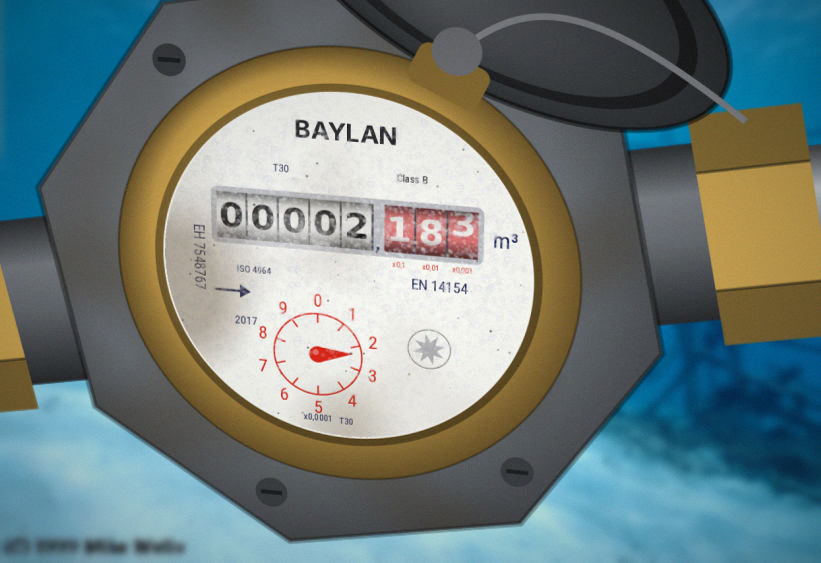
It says 2.1832 m³
